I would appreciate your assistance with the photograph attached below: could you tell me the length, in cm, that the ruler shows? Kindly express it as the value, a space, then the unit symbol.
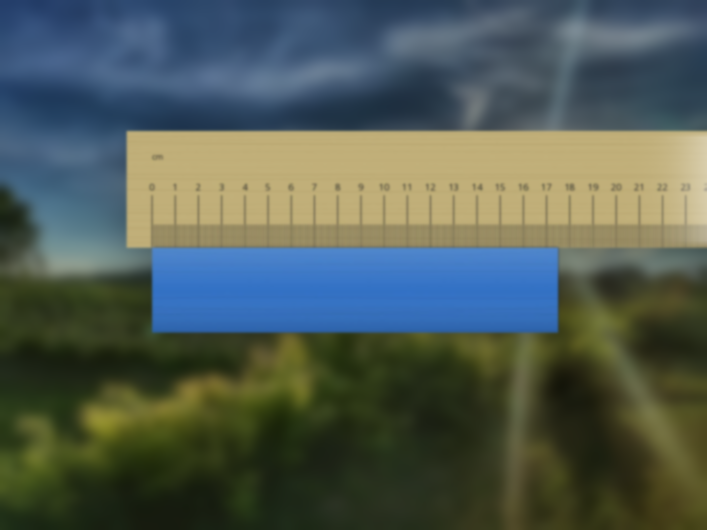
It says 17.5 cm
